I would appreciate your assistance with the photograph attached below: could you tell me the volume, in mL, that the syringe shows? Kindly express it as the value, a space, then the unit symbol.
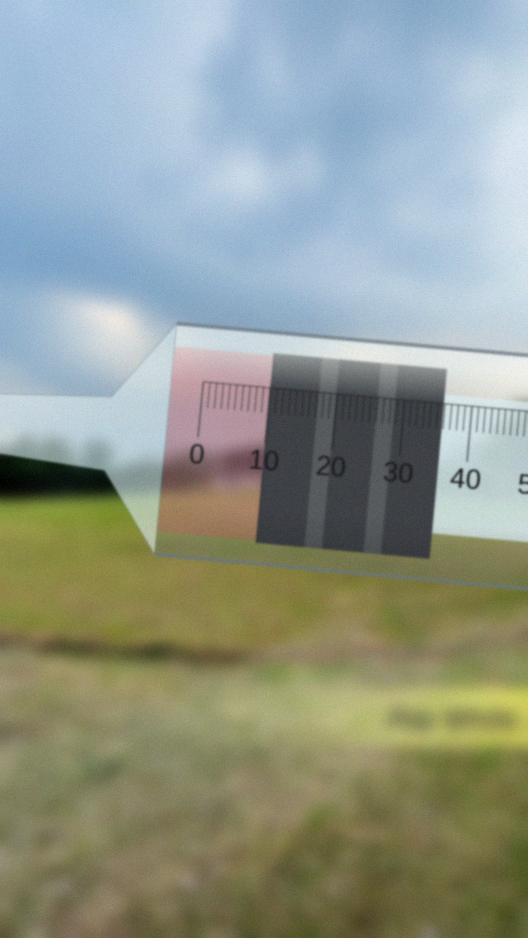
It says 10 mL
